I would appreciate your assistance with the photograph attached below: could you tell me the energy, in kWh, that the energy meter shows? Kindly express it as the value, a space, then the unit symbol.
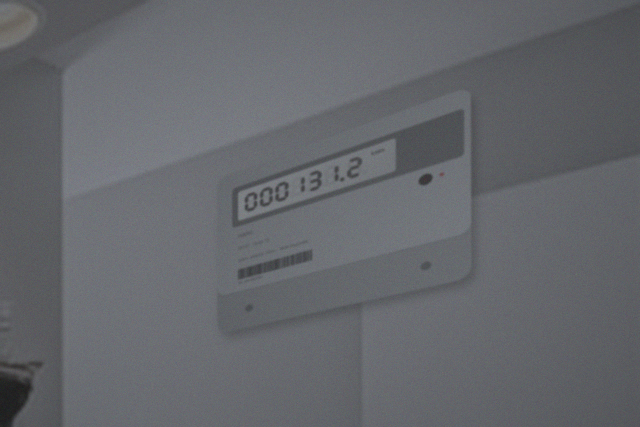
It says 131.2 kWh
